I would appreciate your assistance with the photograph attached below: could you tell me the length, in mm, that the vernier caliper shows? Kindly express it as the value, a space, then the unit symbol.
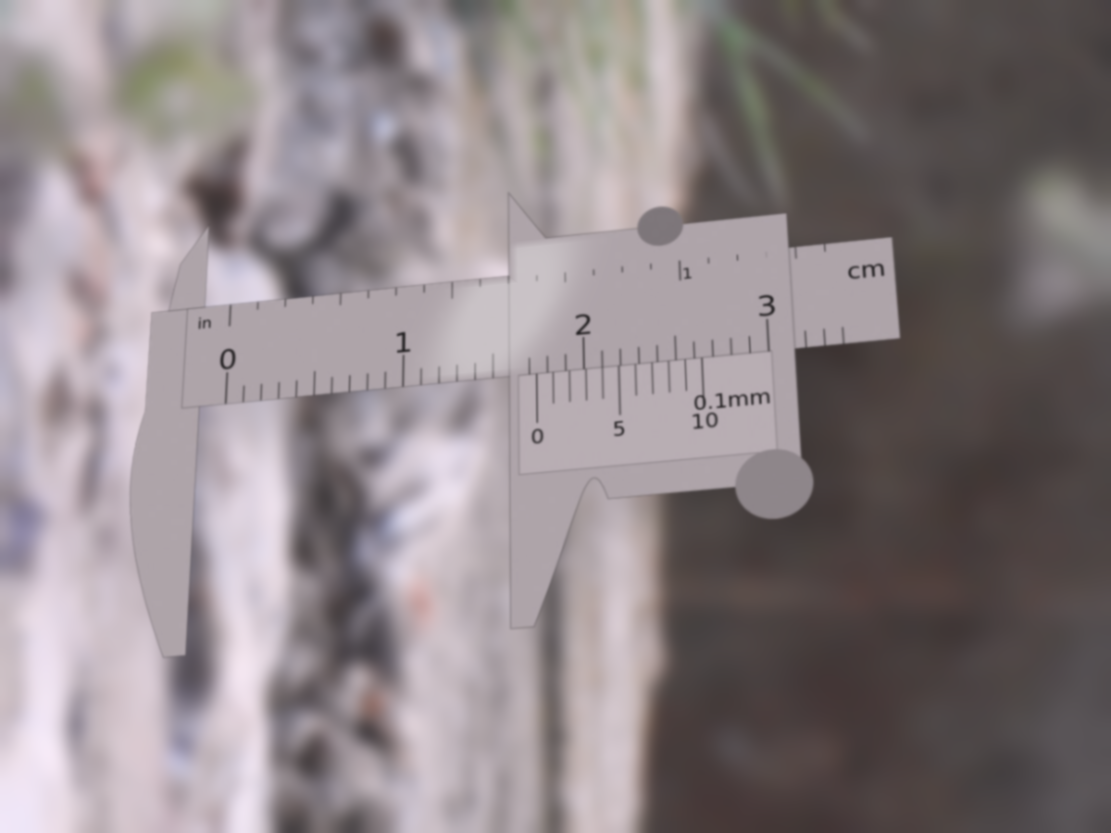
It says 17.4 mm
